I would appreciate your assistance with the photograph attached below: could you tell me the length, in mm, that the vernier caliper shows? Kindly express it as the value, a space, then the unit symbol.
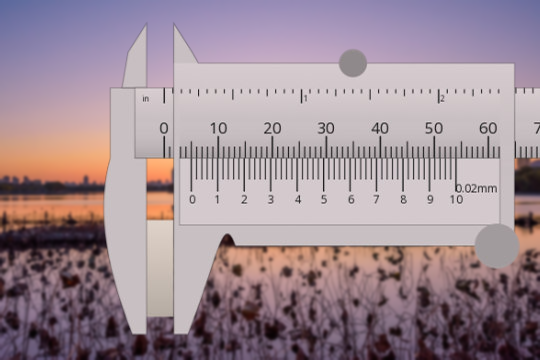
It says 5.0 mm
